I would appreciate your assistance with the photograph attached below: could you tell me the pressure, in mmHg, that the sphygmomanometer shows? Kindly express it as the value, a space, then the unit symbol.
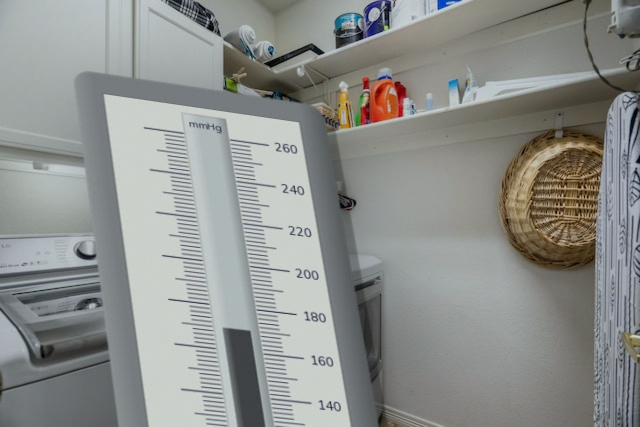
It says 170 mmHg
